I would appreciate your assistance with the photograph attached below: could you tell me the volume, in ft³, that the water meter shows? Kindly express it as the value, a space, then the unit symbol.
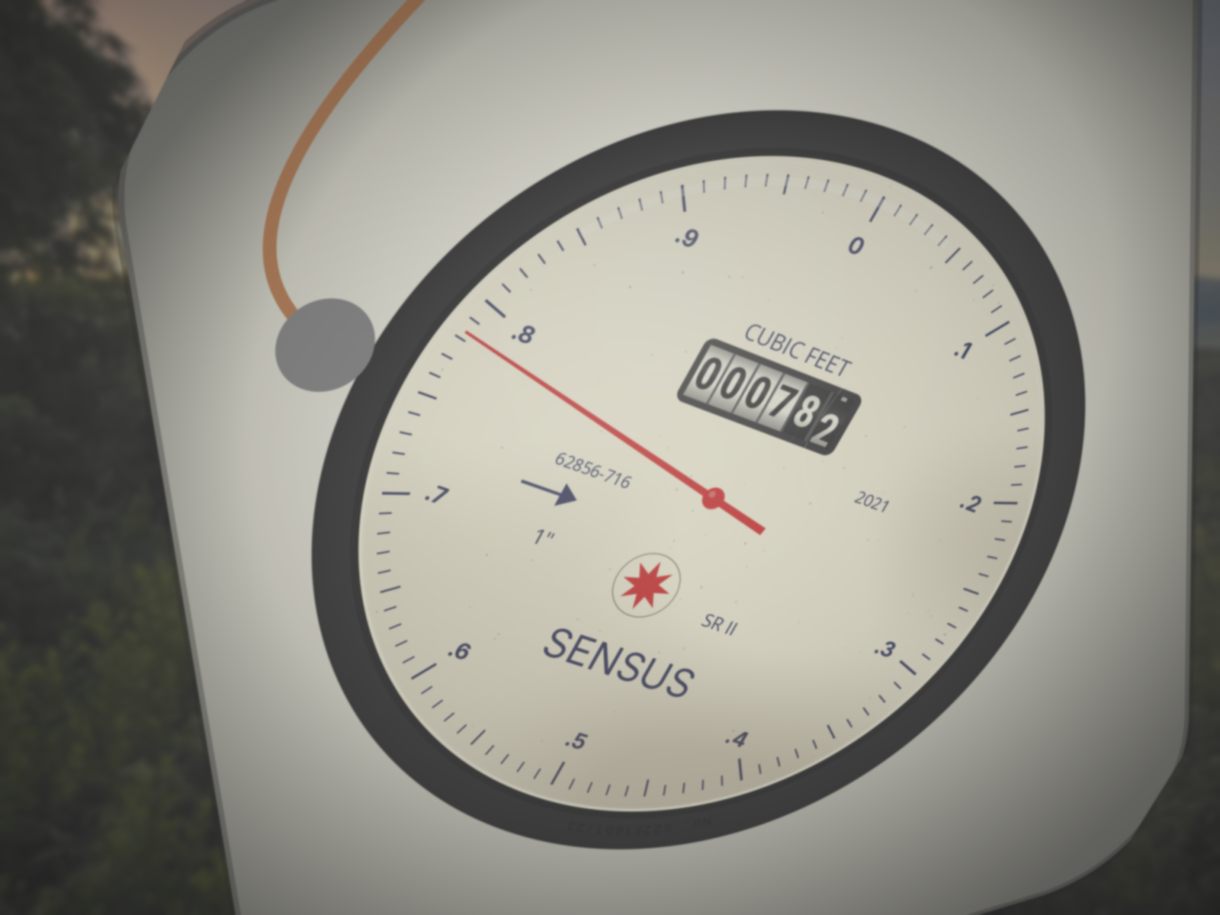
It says 781.78 ft³
